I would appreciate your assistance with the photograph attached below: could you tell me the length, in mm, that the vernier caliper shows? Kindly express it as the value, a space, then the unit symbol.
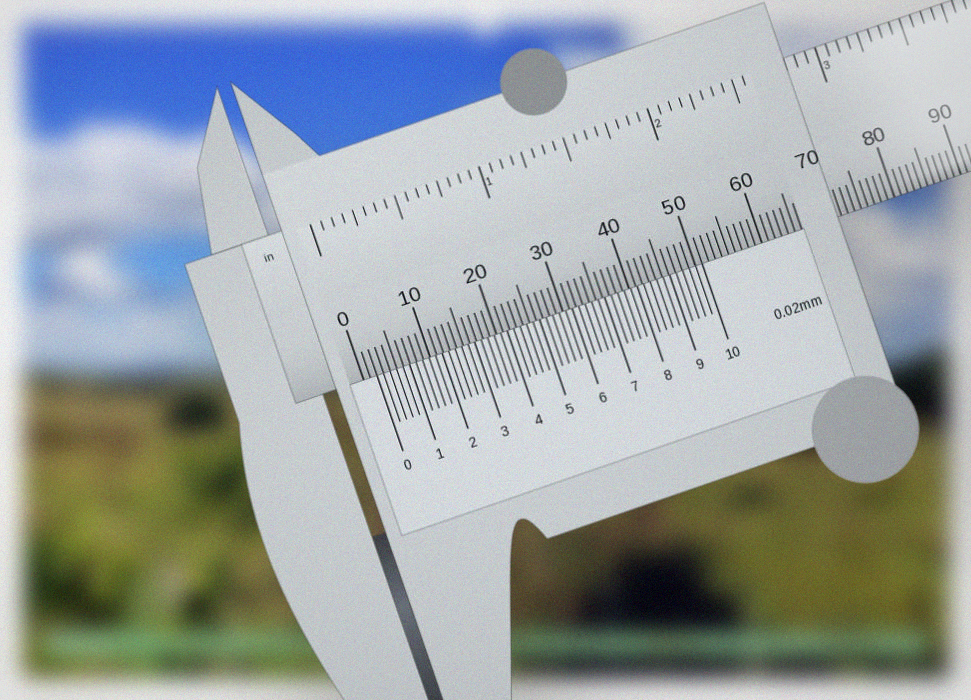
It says 2.0 mm
